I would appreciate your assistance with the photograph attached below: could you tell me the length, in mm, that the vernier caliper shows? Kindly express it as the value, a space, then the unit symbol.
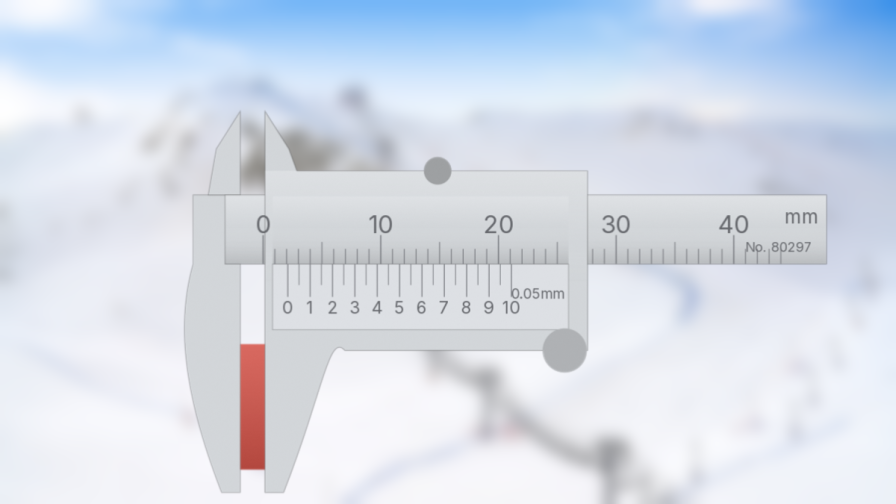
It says 2.1 mm
